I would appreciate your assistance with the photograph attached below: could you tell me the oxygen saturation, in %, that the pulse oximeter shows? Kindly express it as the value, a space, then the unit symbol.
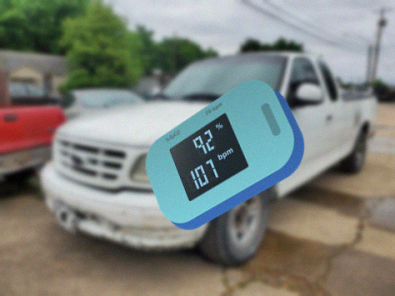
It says 92 %
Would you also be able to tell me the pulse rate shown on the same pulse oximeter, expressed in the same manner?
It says 107 bpm
